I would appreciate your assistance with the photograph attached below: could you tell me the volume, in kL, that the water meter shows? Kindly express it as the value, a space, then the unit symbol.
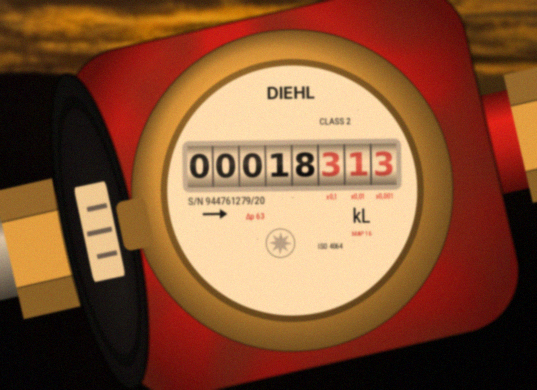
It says 18.313 kL
